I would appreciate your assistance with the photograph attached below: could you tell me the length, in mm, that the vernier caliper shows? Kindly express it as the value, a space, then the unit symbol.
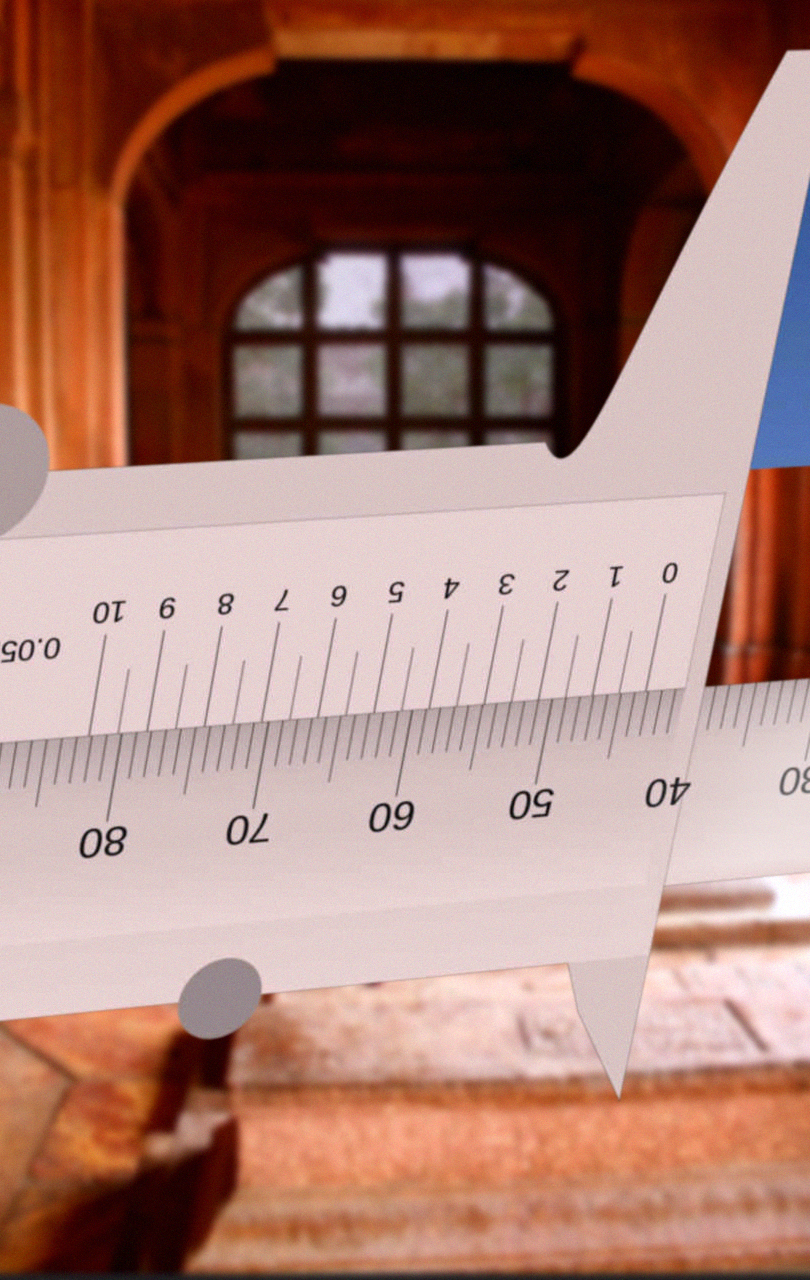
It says 43.2 mm
